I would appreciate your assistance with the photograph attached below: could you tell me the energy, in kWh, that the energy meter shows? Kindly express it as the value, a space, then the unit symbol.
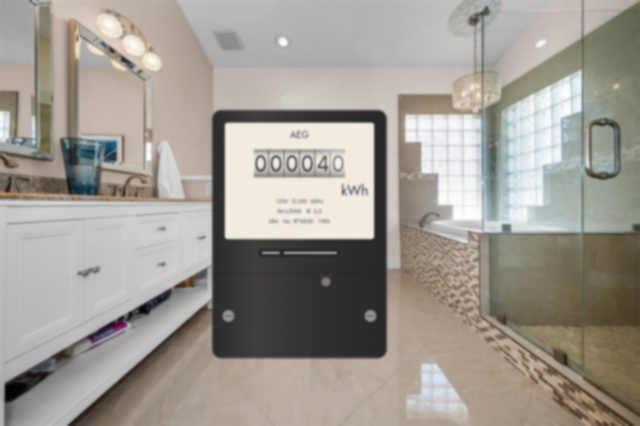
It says 40 kWh
